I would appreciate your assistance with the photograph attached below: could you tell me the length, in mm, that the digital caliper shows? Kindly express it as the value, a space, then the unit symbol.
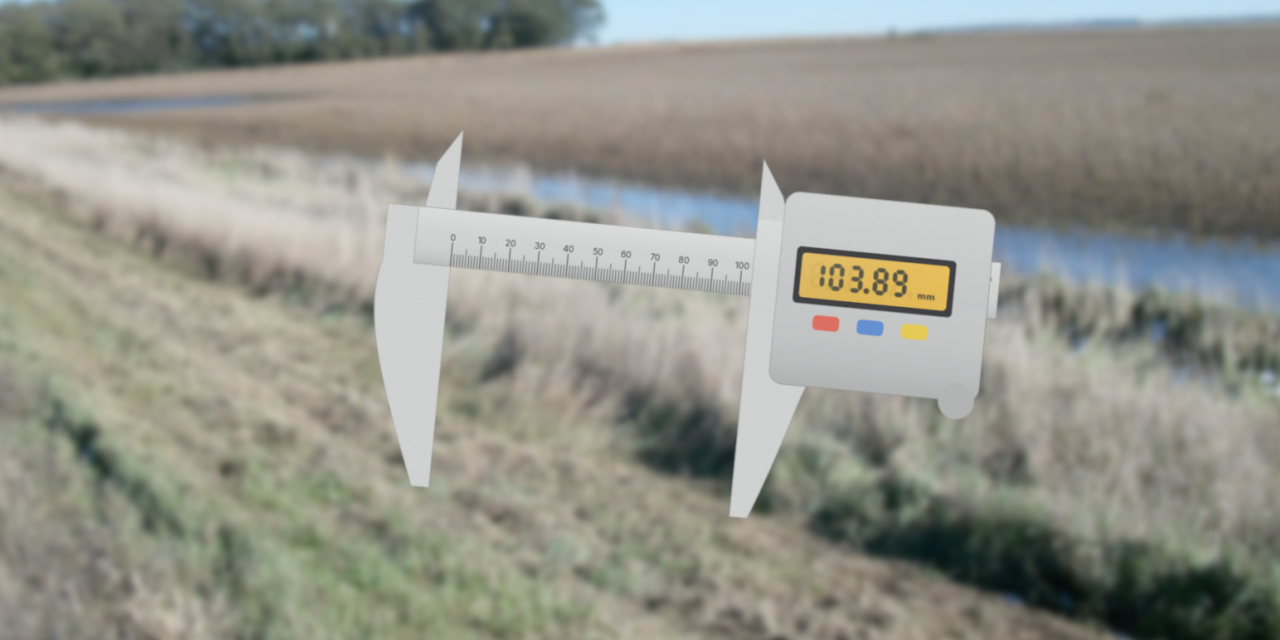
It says 103.89 mm
